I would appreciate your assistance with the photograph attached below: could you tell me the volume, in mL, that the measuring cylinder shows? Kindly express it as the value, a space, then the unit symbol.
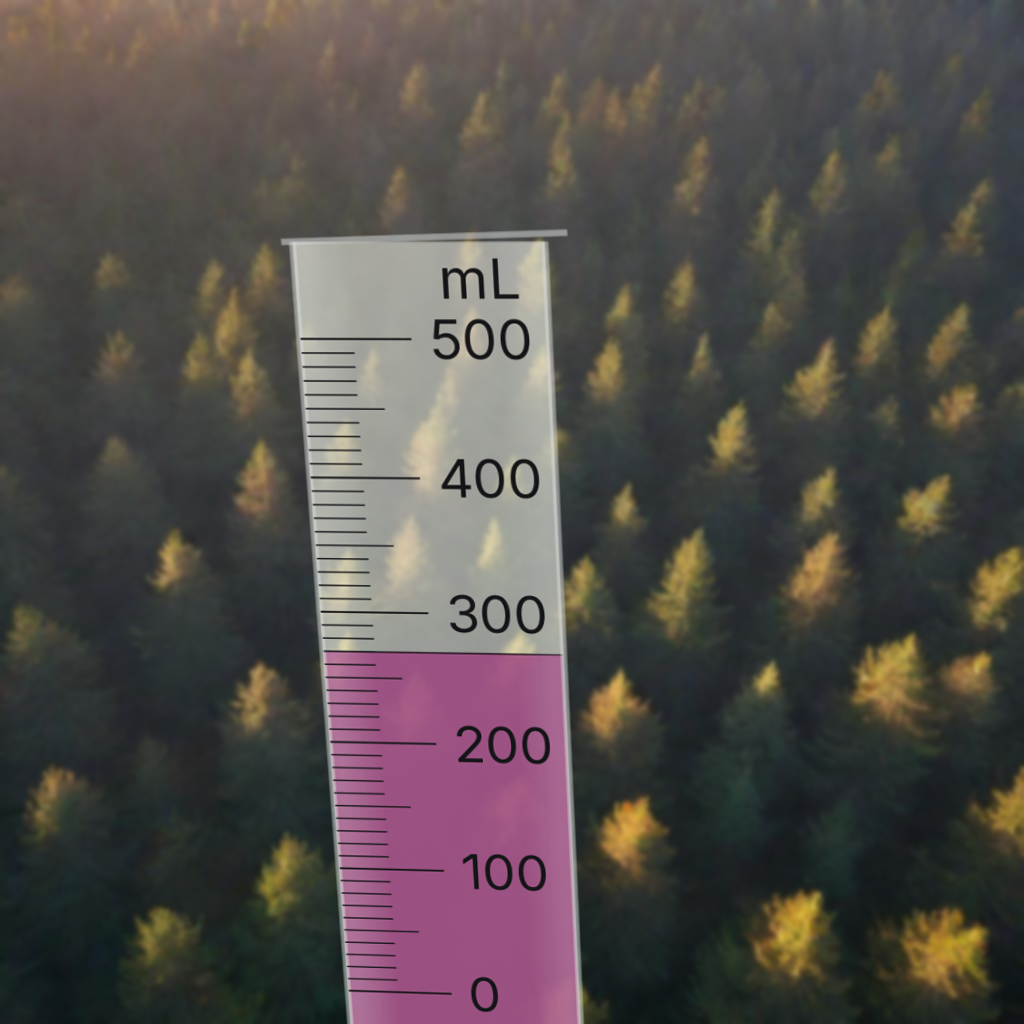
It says 270 mL
